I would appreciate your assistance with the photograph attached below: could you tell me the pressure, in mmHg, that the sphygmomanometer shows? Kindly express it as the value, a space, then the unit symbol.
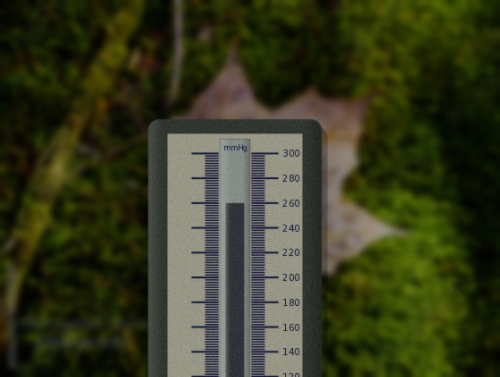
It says 260 mmHg
